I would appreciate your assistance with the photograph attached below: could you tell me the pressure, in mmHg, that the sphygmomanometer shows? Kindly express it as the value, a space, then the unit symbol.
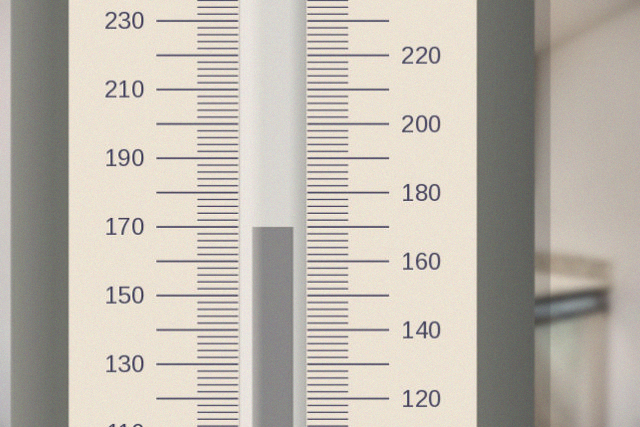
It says 170 mmHg
